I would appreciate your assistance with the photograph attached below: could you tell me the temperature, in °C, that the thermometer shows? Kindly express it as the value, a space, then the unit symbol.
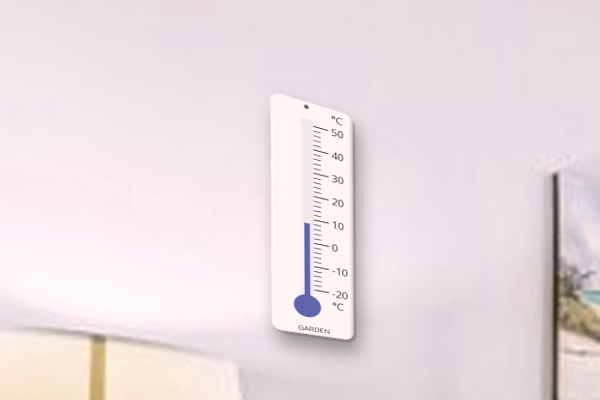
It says 8 °C
